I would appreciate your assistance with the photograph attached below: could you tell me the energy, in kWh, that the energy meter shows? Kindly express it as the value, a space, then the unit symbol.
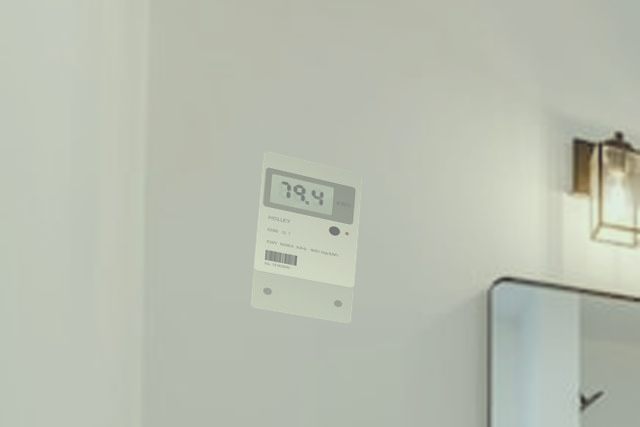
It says 79.4 kWh
